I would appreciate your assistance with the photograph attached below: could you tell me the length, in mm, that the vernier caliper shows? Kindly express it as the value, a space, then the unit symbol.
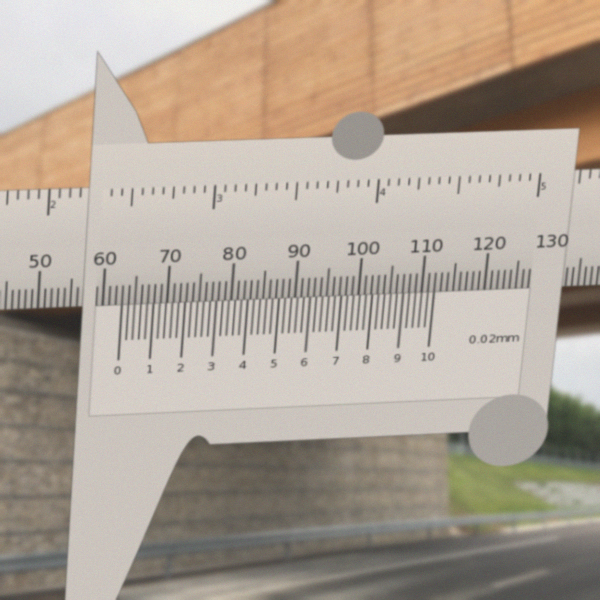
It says 63.0 mm
